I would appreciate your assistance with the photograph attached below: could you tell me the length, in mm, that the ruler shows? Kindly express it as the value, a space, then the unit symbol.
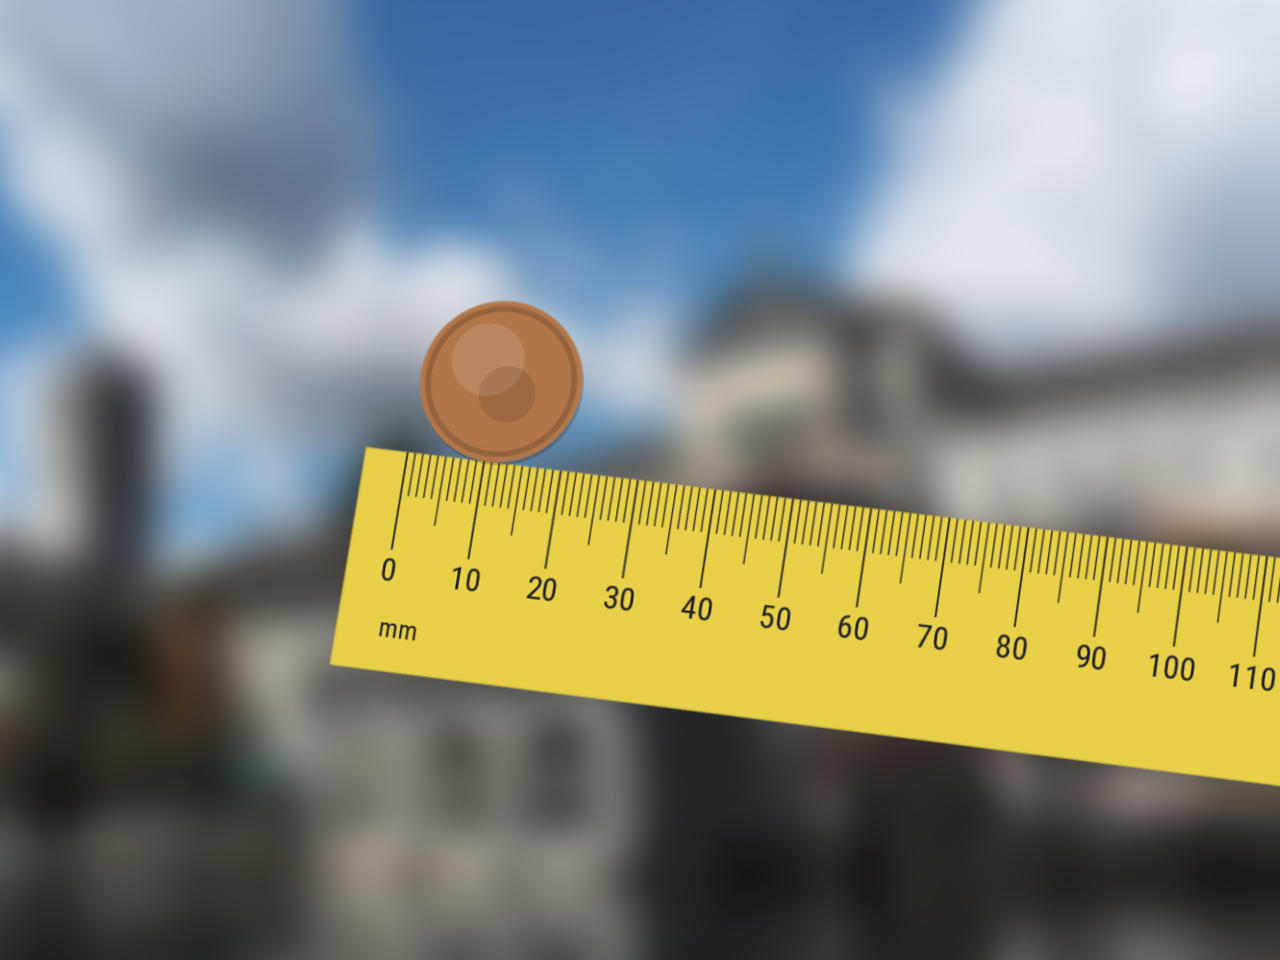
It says 21 mm
